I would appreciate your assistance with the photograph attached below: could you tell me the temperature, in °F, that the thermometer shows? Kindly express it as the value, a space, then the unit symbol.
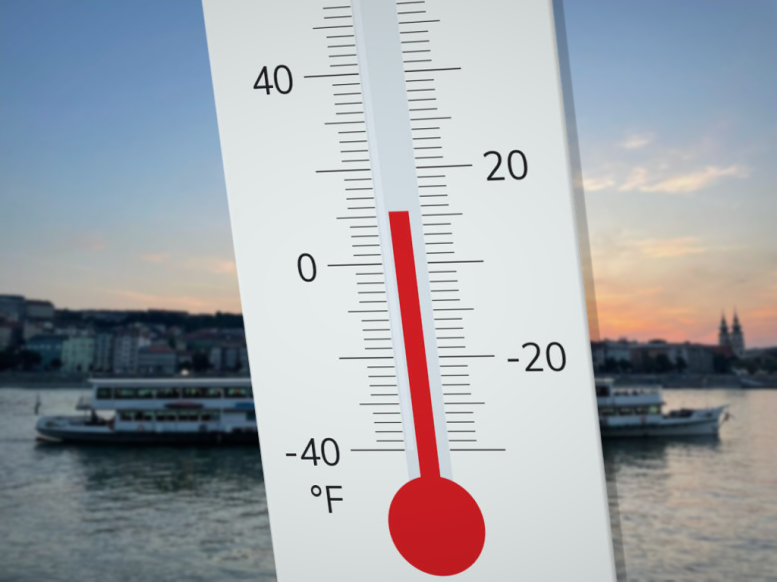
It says 11 °F
